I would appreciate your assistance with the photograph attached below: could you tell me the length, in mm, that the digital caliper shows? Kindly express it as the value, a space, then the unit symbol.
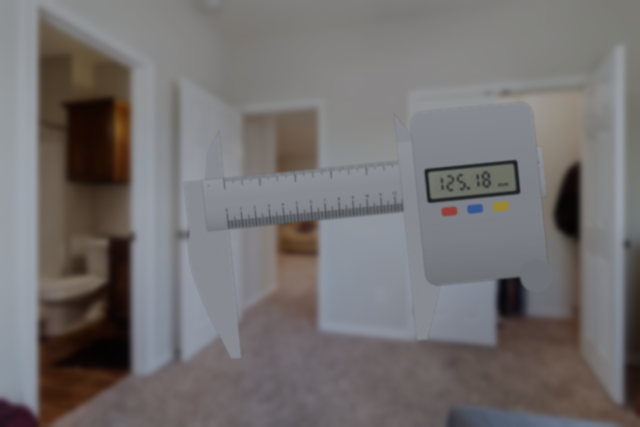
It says 125.18 mm
